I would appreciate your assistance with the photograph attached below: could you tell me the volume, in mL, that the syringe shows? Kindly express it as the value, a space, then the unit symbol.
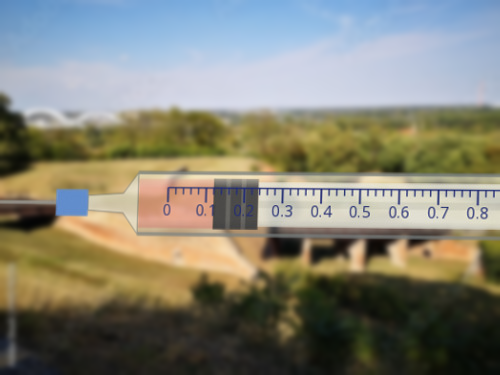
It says 0.12 mL
